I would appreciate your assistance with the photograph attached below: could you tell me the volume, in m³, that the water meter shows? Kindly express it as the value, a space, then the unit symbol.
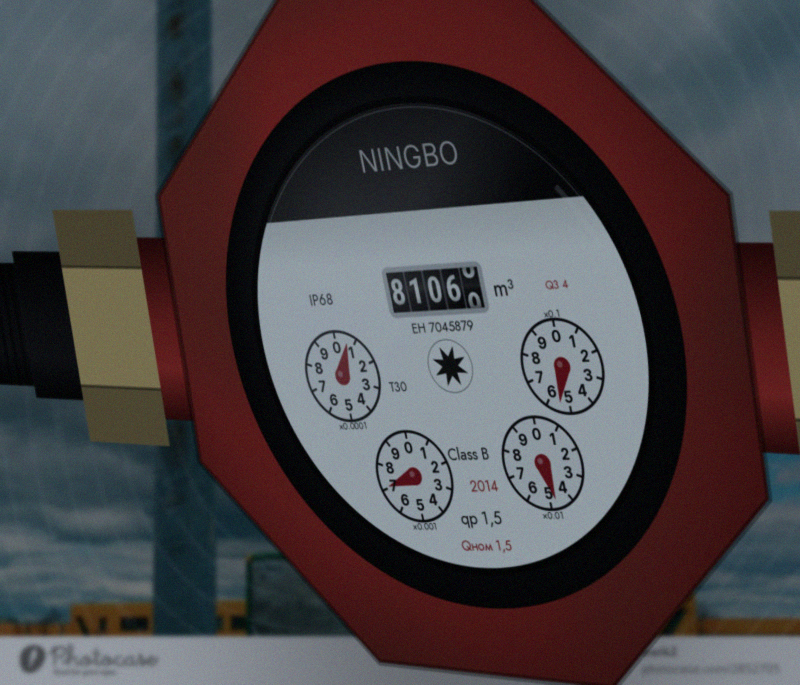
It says 81068.5470 m³
